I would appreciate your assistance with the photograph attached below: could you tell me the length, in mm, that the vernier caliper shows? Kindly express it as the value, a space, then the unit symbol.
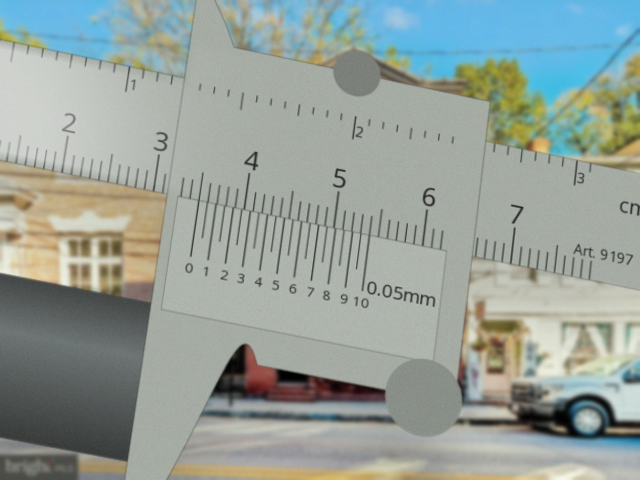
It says 35.0 mm
